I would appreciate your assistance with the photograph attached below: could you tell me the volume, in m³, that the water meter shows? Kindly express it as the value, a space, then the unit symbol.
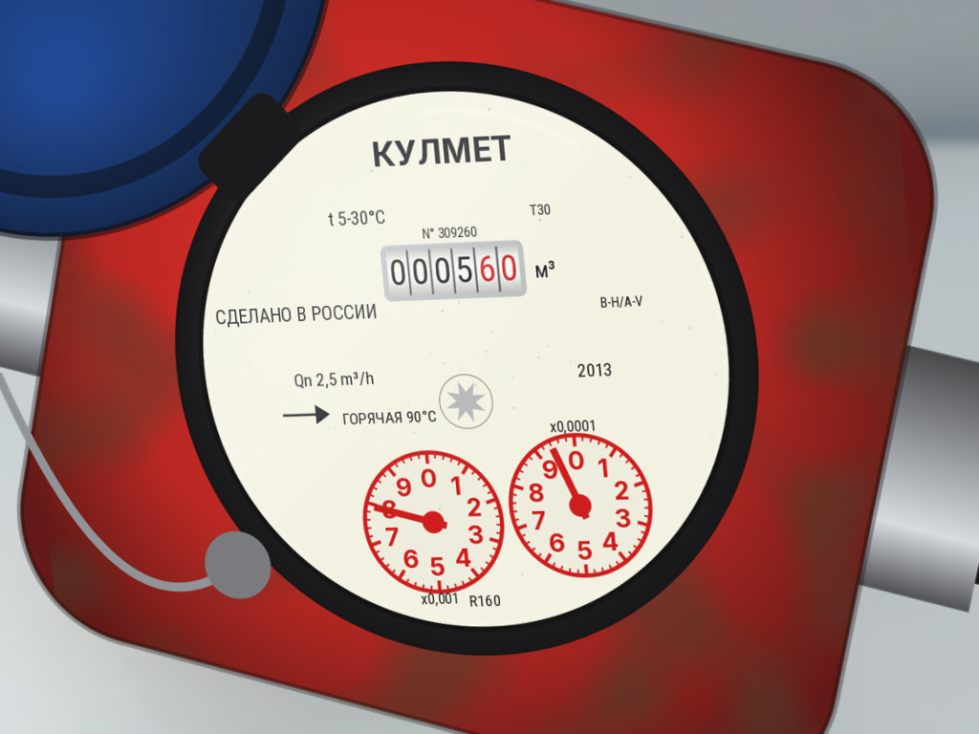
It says 5.6079 m³
